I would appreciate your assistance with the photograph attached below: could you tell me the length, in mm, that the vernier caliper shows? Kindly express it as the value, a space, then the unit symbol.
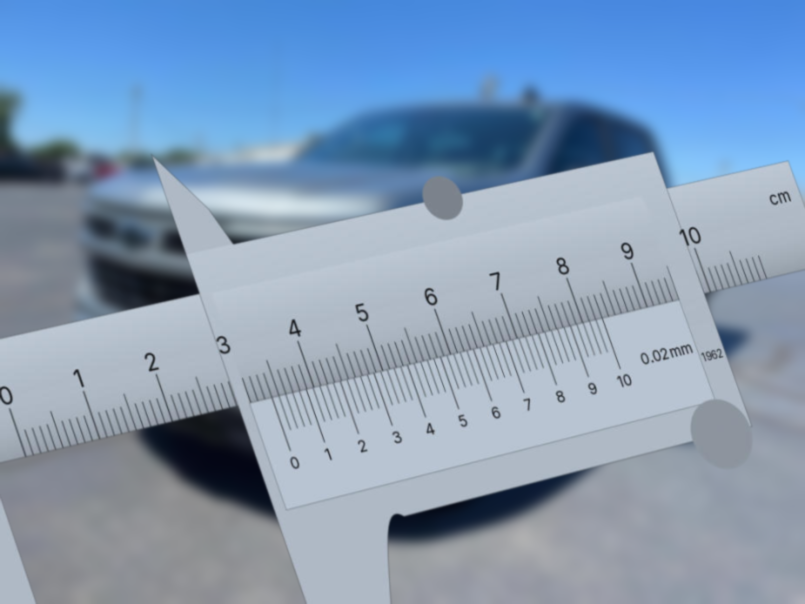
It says 34.0 mm
